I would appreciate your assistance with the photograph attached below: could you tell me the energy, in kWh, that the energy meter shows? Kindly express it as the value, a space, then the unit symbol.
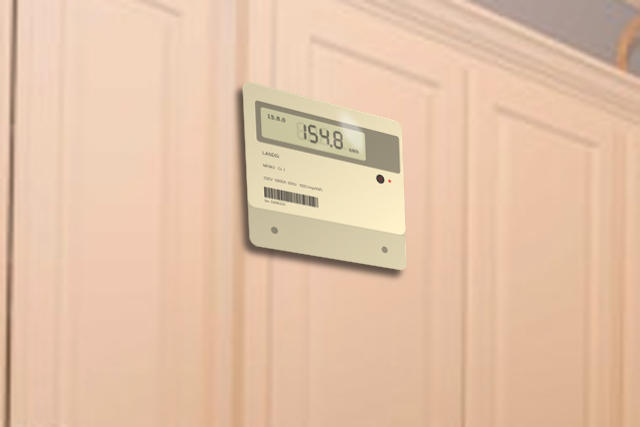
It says 154.8 kWh
